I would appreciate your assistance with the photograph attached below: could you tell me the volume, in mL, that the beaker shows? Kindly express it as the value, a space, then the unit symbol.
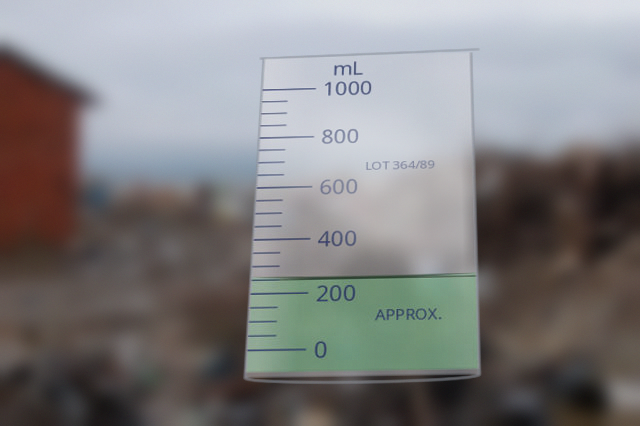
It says 250 mL
